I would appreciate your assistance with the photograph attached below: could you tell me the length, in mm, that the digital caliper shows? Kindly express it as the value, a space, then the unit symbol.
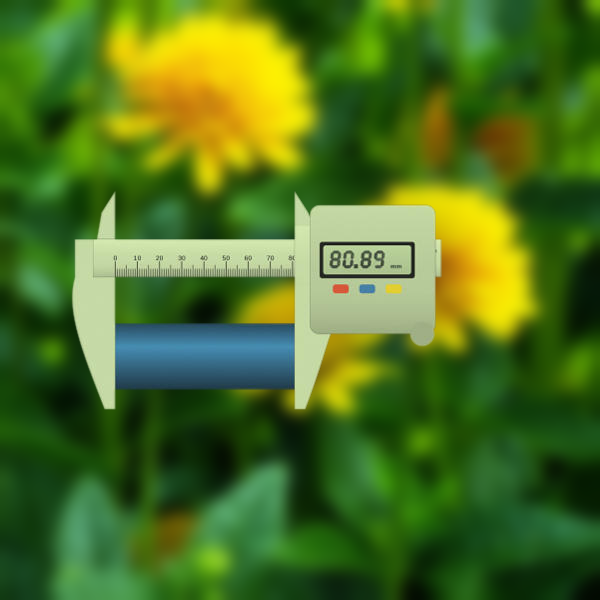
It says 80.89 mm
